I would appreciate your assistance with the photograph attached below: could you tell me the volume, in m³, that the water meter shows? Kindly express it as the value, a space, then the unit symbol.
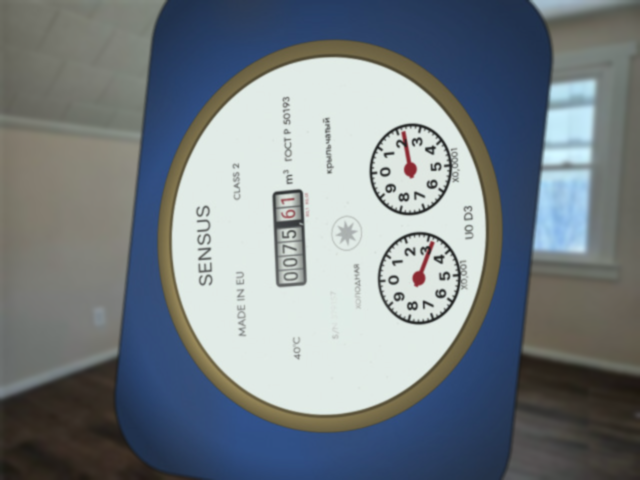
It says 75.6132 m³
